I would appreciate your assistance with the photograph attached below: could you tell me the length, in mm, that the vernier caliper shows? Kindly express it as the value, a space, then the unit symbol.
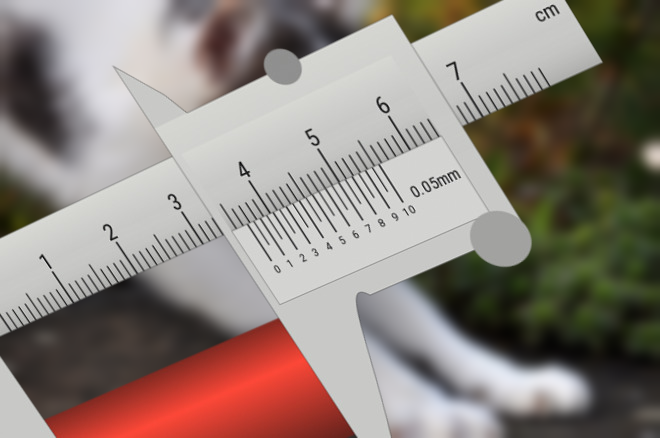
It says 36.6 mm
